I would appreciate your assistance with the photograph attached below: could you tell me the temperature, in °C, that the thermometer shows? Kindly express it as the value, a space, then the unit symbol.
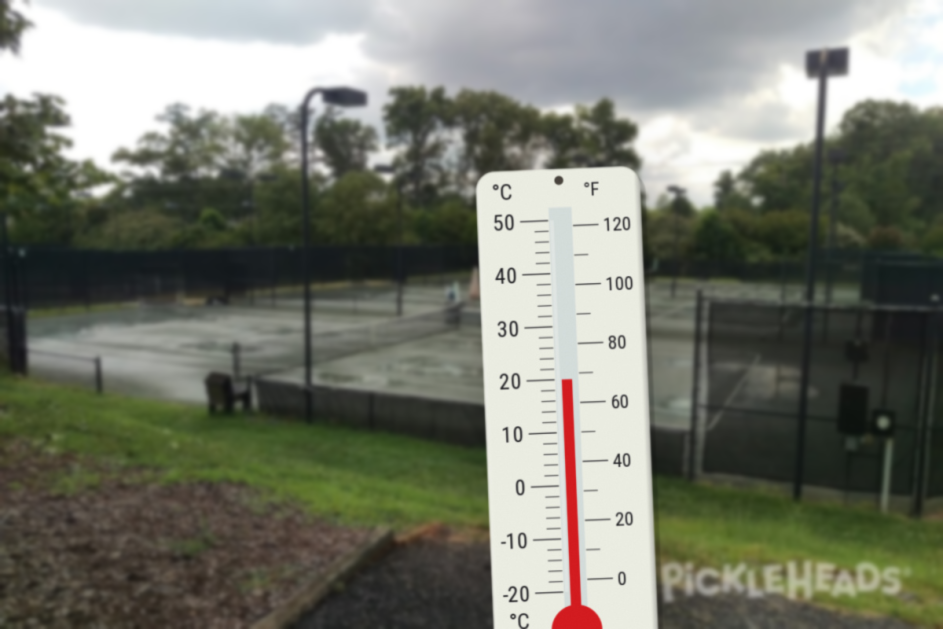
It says 20 °C
